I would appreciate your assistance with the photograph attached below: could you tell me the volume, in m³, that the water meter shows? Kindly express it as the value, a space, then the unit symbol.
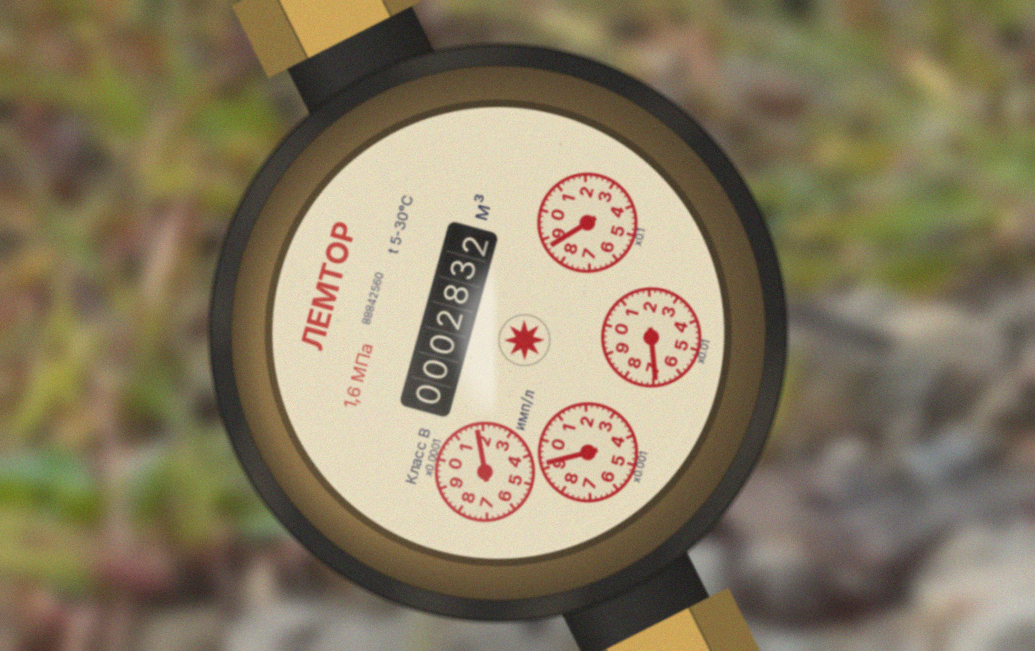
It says 2831.8691 m³
